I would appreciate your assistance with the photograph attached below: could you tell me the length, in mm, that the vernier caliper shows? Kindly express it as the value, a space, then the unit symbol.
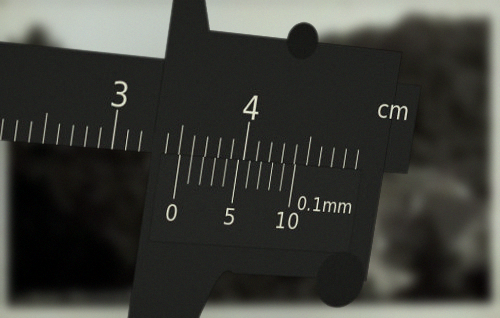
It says 35.1 mm
